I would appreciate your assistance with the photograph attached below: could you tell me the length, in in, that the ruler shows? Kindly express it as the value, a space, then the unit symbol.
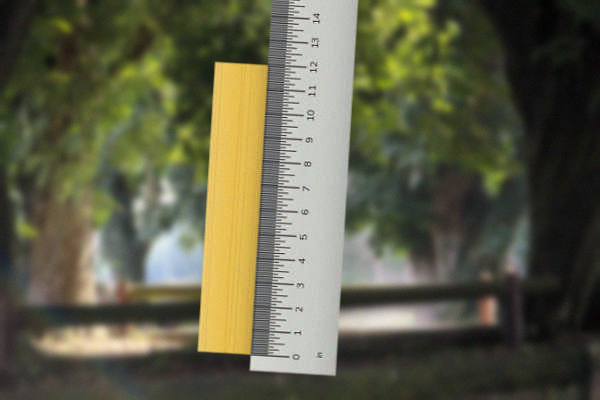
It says 12 in
